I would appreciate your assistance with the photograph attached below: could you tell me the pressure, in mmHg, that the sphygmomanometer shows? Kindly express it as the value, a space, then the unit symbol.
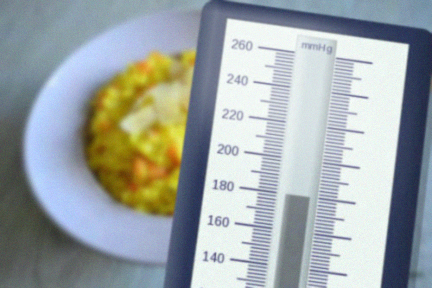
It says 180 mmHg
